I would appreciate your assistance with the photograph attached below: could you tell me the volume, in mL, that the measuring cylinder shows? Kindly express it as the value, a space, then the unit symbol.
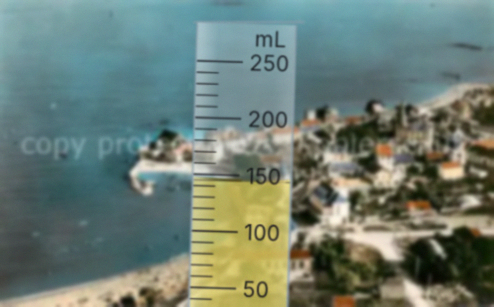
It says 145 mL
